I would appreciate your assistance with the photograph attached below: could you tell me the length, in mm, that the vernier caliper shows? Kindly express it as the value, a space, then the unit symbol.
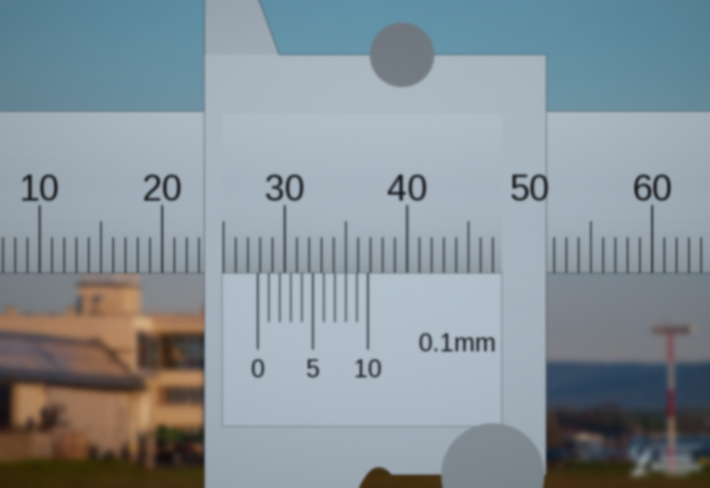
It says 27.8 mm
